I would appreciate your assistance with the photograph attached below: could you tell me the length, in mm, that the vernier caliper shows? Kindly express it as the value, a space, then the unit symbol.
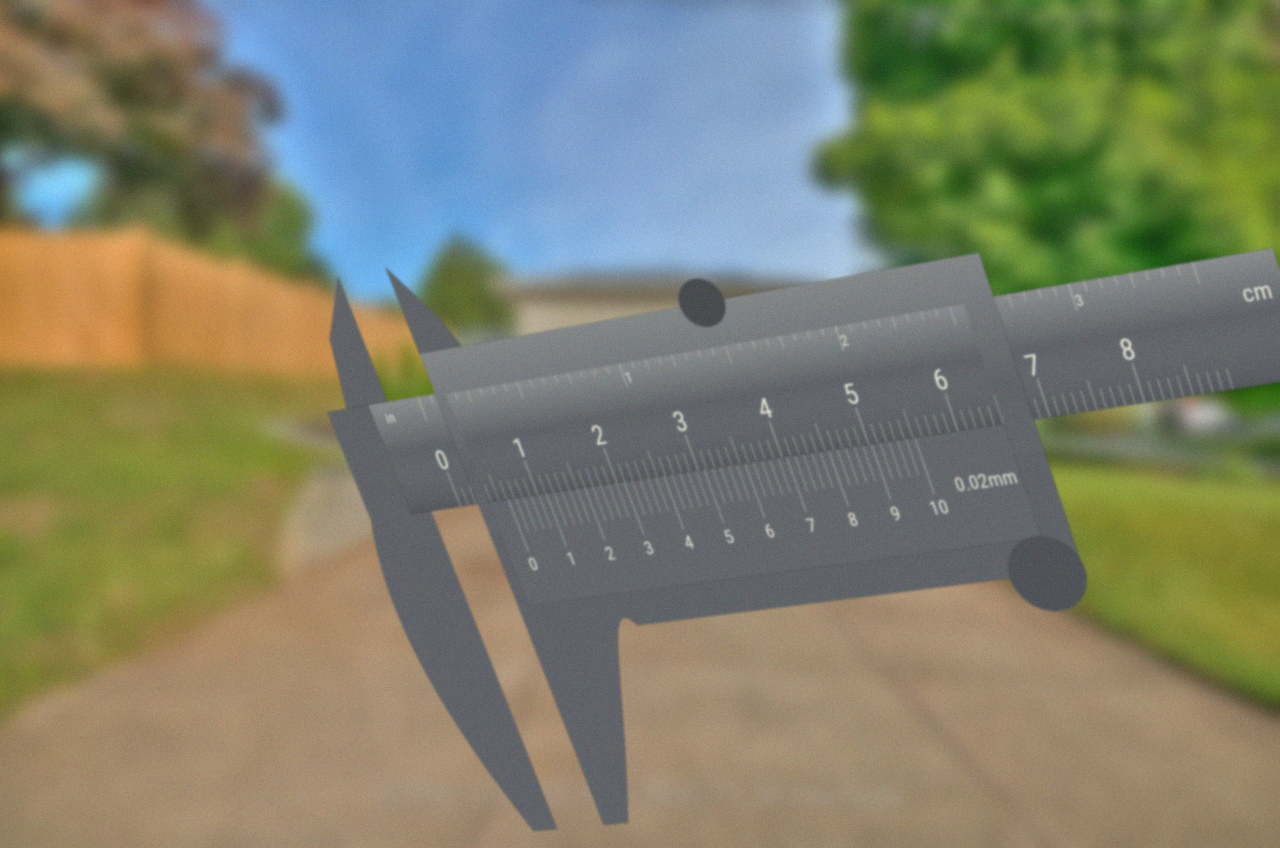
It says 6.2 mm
